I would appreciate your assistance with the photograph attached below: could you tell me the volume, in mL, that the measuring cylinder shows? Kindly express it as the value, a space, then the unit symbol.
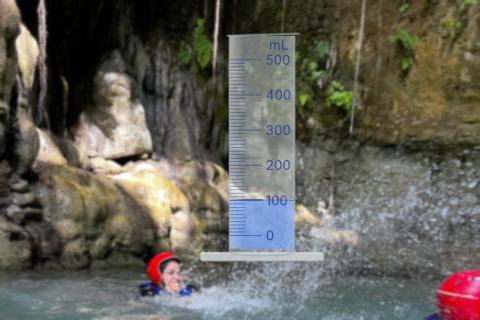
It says 100 mL
